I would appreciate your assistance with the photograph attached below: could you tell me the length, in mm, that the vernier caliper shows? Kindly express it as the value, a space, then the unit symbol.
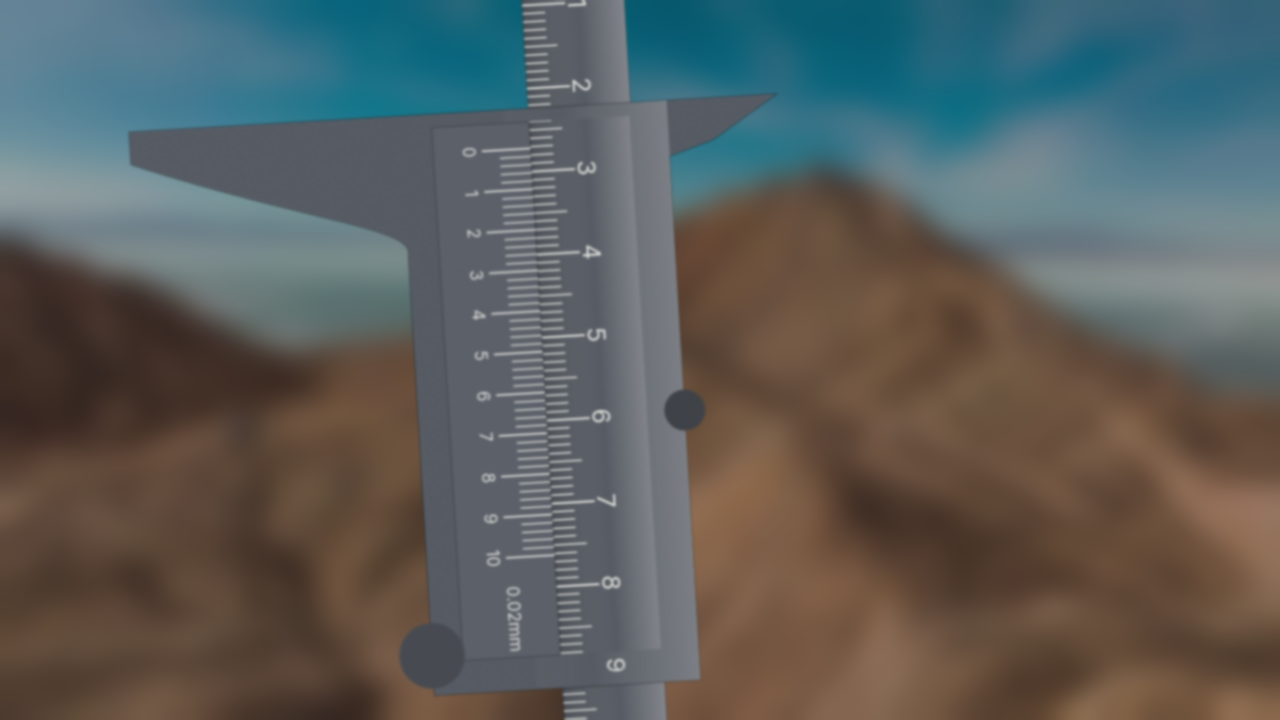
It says 27.2 mm
